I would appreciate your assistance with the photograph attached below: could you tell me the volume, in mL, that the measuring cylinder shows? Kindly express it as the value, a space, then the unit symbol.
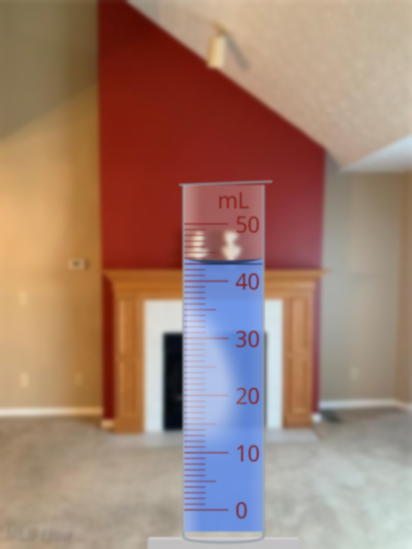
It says 43 mL
